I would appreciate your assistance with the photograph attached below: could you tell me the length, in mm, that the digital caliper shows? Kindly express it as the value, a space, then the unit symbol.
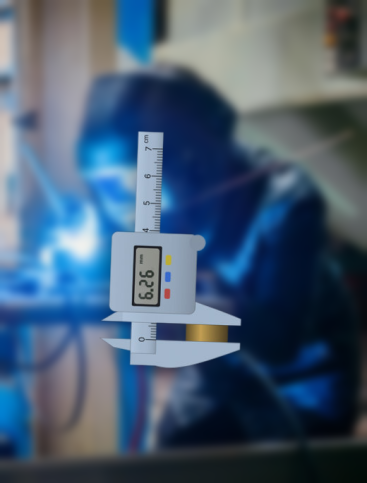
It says 6.26 mm
